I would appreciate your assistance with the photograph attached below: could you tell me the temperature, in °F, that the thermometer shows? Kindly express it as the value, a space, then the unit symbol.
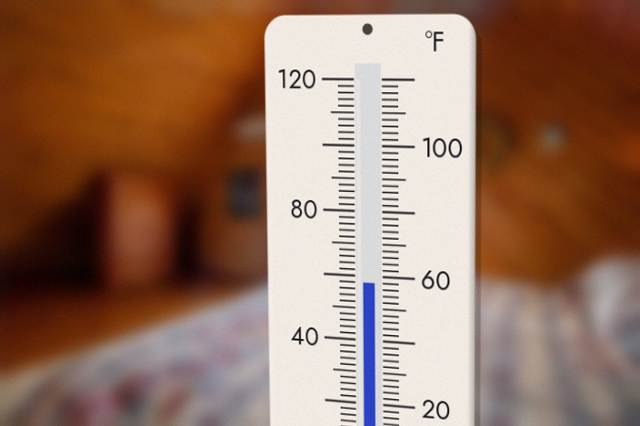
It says 58 °F
